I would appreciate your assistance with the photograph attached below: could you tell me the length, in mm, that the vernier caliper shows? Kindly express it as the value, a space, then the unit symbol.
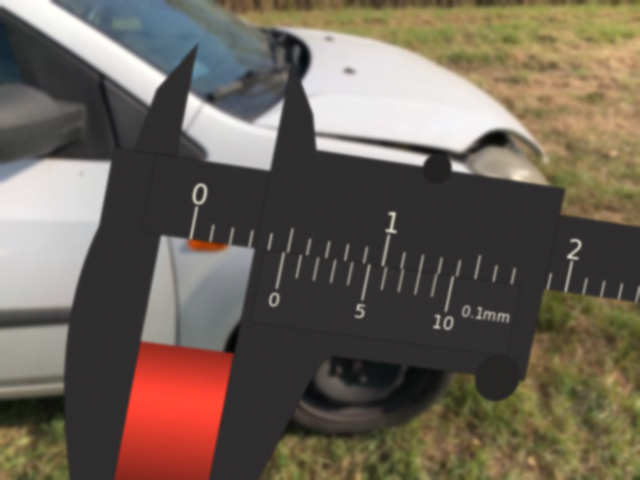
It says 4.8 mm
